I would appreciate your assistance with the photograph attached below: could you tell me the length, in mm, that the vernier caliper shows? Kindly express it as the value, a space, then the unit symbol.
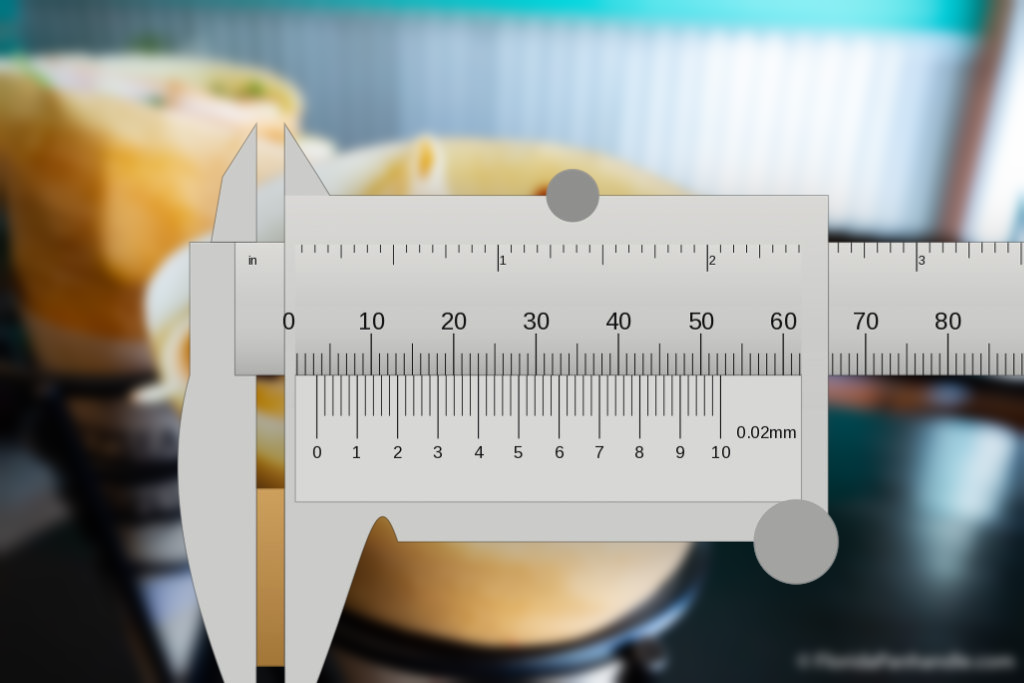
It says 3.4 mm
